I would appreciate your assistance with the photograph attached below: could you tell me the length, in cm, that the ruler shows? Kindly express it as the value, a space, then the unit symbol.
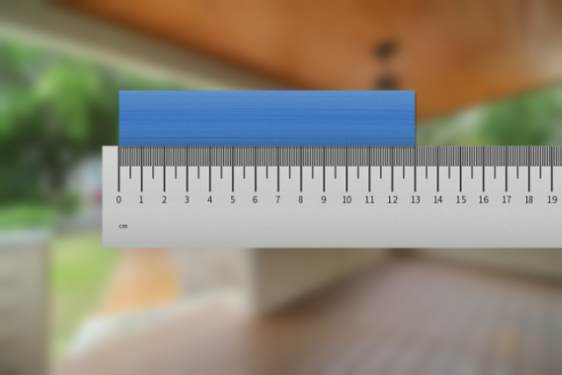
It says 13 cm
